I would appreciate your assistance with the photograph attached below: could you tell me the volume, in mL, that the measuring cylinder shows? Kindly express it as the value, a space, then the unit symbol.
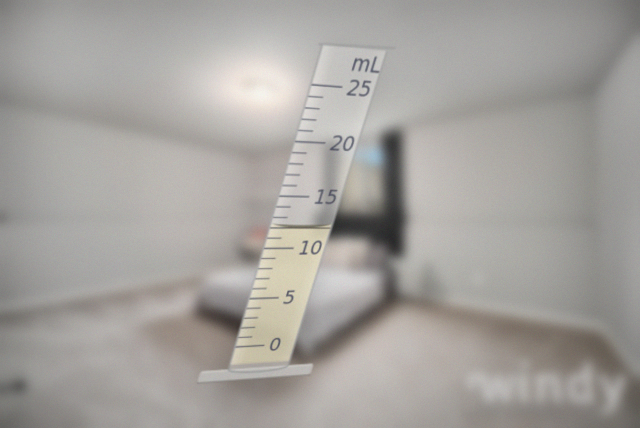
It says 12 mL
